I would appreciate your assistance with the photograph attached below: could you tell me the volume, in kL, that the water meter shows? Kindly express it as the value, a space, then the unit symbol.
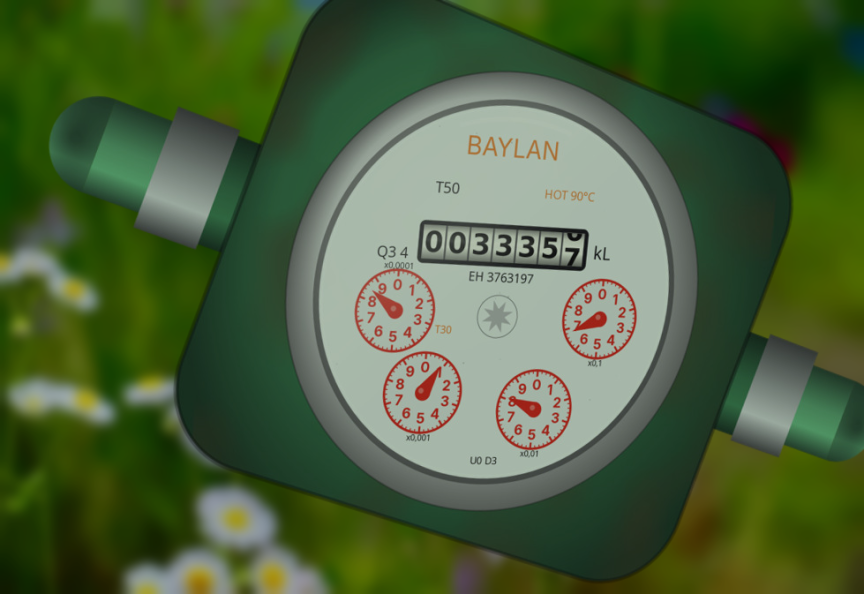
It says 33356.6808 kL
